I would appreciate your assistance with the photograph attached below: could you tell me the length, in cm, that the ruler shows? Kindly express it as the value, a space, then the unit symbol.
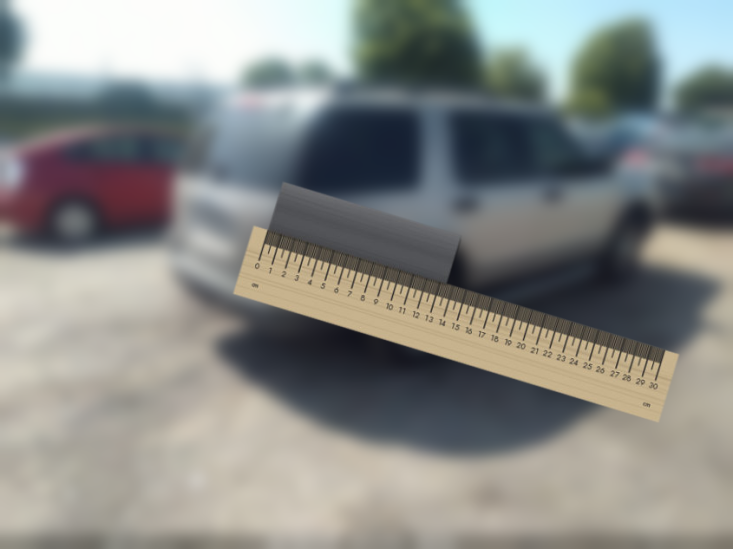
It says 13.5 cm
